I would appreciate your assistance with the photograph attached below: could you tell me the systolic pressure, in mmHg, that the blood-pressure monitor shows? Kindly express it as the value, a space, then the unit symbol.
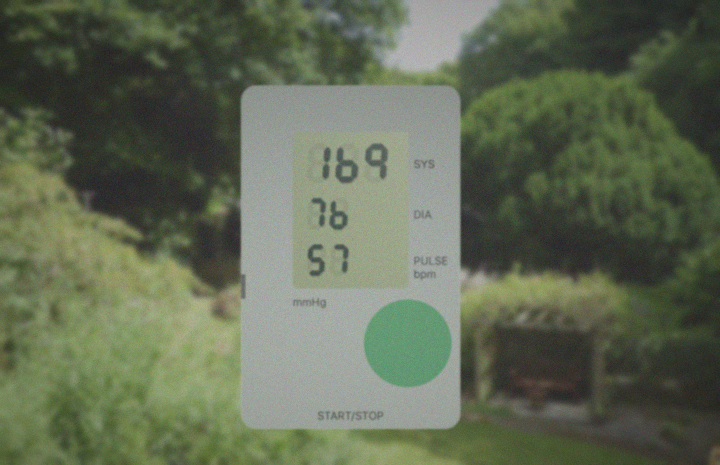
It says 169 mmHg
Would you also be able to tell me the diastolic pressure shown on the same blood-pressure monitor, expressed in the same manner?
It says 76 mmHg
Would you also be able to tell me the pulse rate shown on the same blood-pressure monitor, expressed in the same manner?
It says 57 bpm
